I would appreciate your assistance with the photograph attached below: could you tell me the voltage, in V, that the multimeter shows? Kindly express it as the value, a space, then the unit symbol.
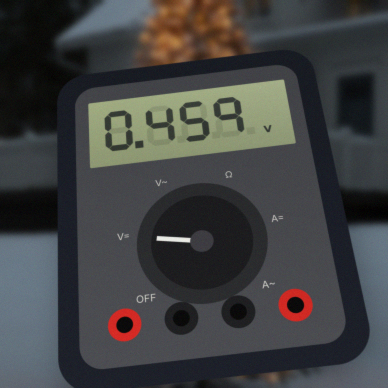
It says 0.459 V
